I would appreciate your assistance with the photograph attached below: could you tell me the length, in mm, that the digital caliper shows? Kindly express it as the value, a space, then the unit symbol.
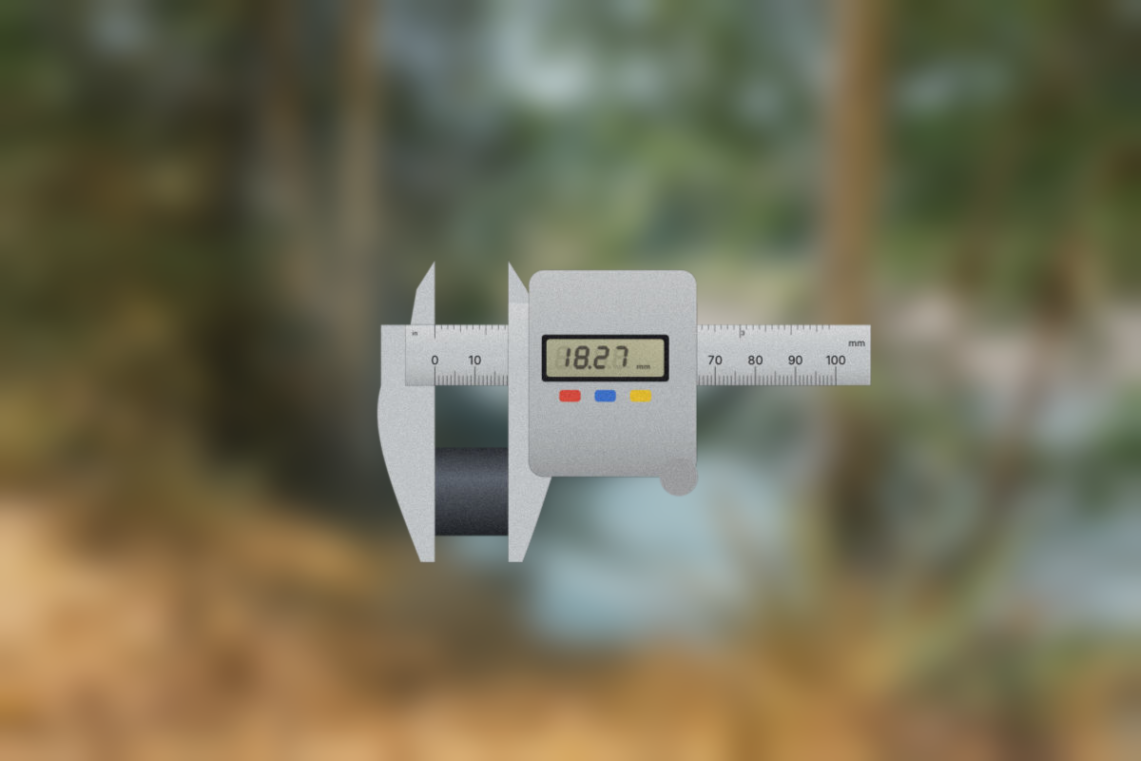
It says 18.27 mm
